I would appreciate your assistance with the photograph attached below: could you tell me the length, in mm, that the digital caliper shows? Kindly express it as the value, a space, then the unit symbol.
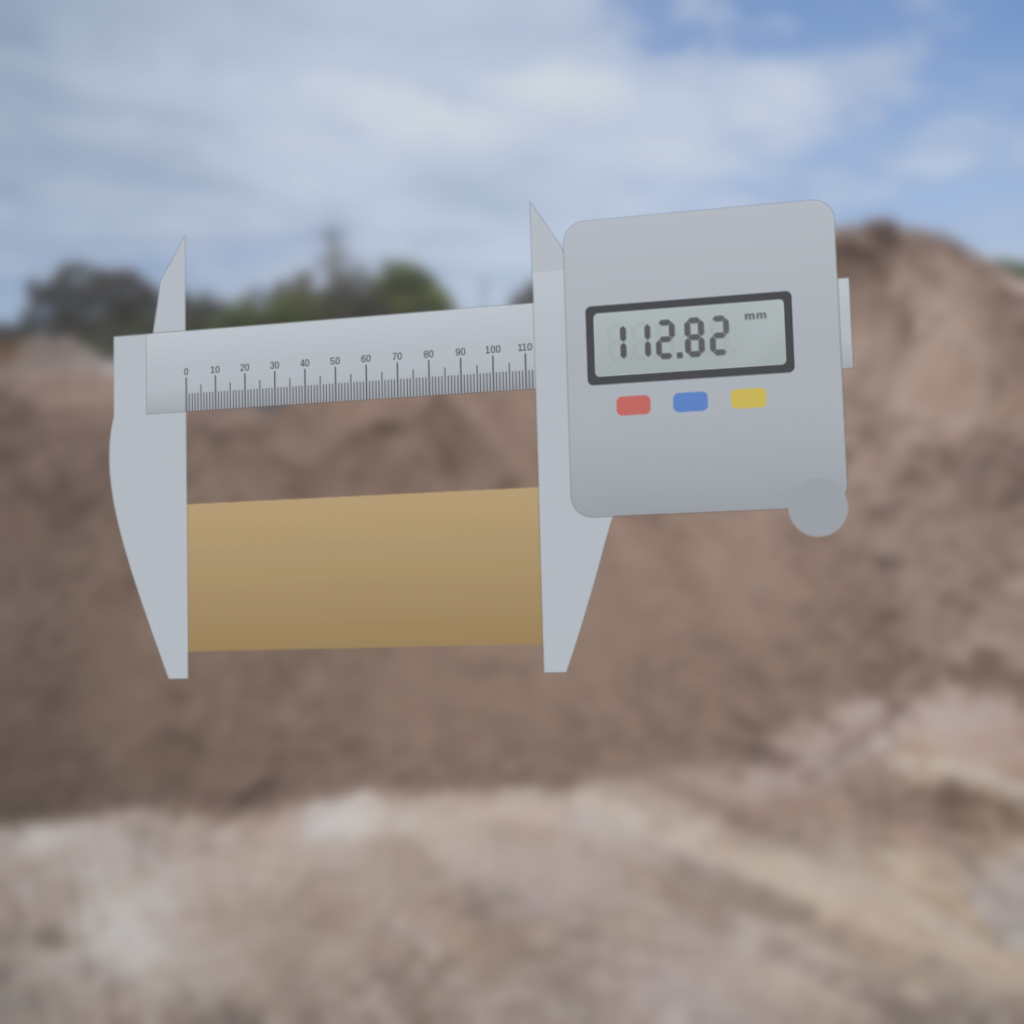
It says 112.82 mm
